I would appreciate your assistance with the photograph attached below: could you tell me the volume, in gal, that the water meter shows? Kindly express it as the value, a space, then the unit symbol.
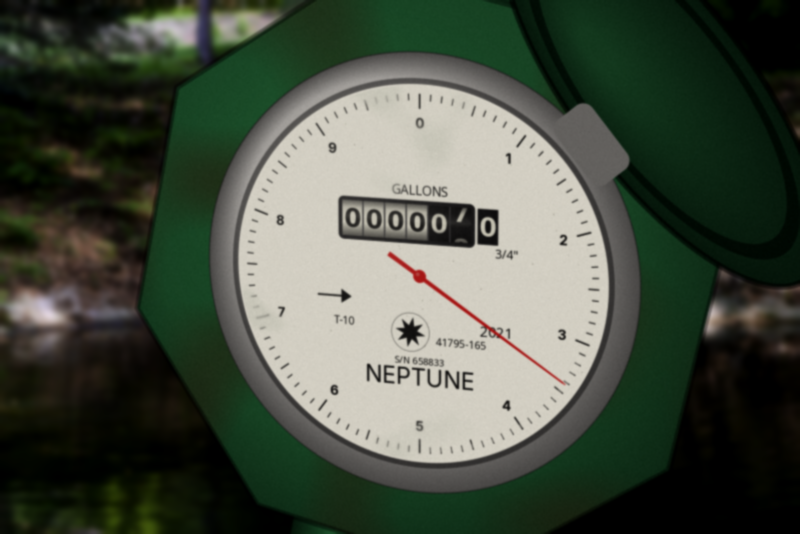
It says 73.4 gal
